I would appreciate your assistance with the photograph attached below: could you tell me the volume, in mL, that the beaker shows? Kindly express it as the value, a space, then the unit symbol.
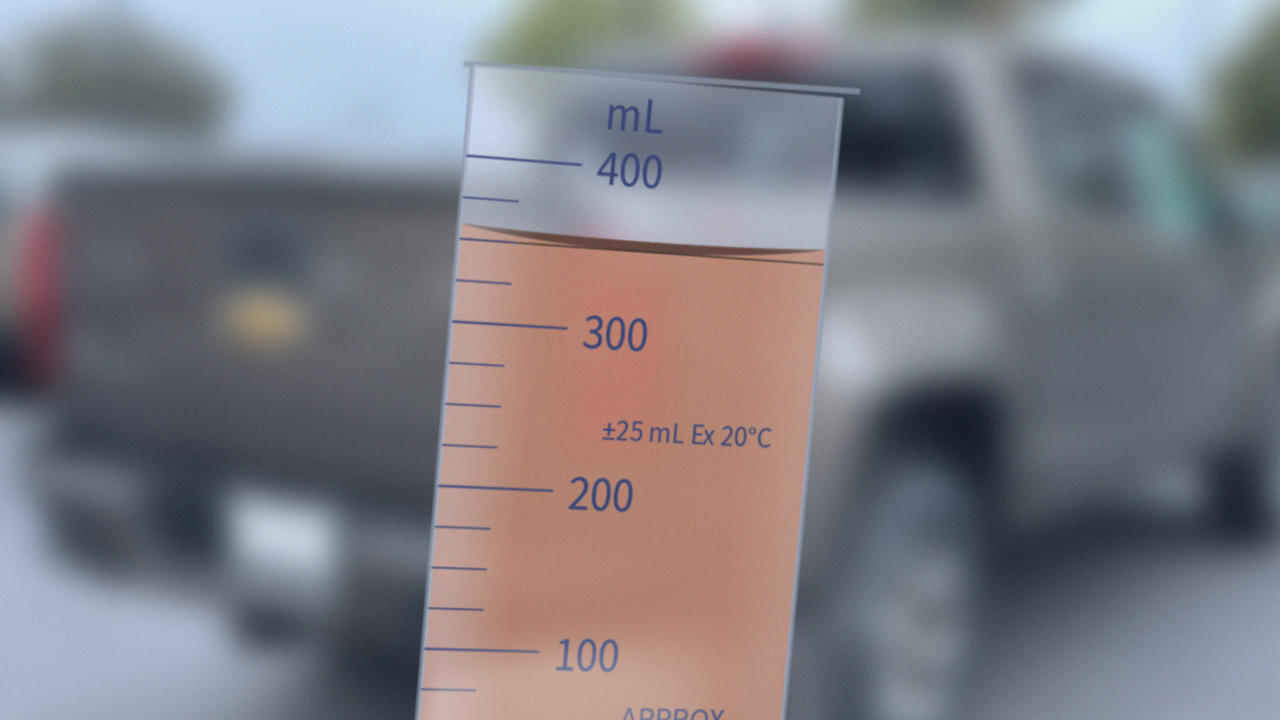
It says 350 mL
